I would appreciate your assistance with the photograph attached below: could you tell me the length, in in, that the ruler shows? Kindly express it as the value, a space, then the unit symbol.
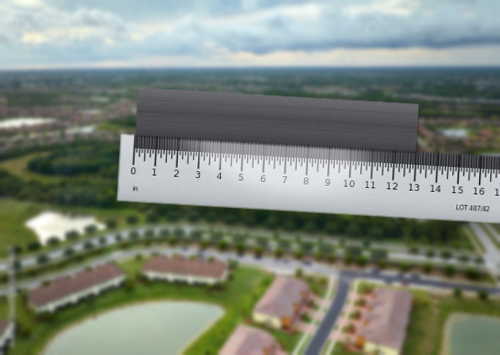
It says 13 in
